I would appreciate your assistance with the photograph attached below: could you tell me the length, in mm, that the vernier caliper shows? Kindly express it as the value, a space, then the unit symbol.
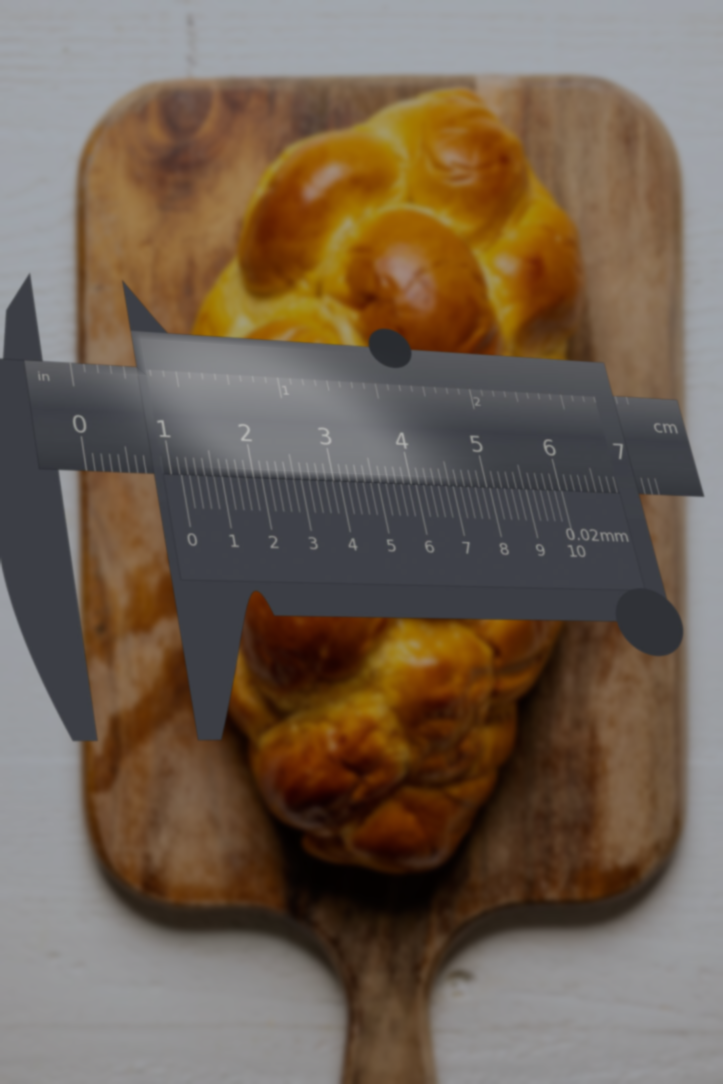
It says 11.2 mm
